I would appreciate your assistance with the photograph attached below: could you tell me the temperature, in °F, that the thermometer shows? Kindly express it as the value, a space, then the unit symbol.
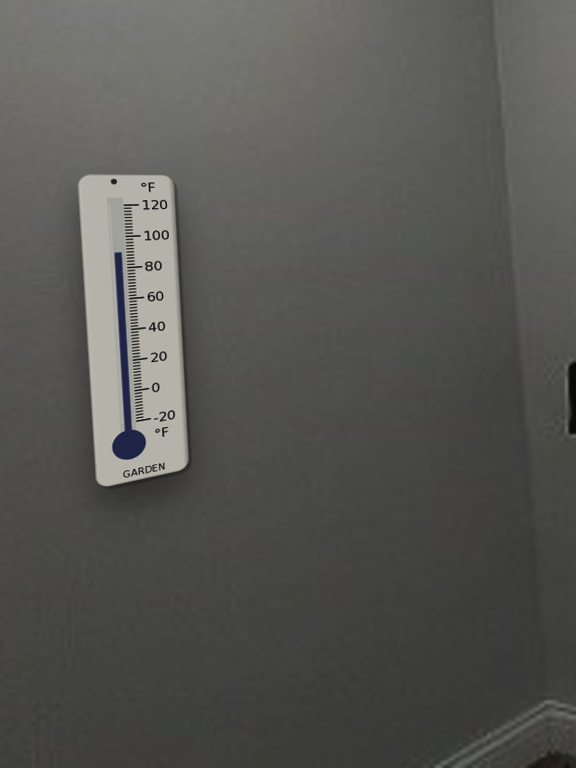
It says 90 °F
